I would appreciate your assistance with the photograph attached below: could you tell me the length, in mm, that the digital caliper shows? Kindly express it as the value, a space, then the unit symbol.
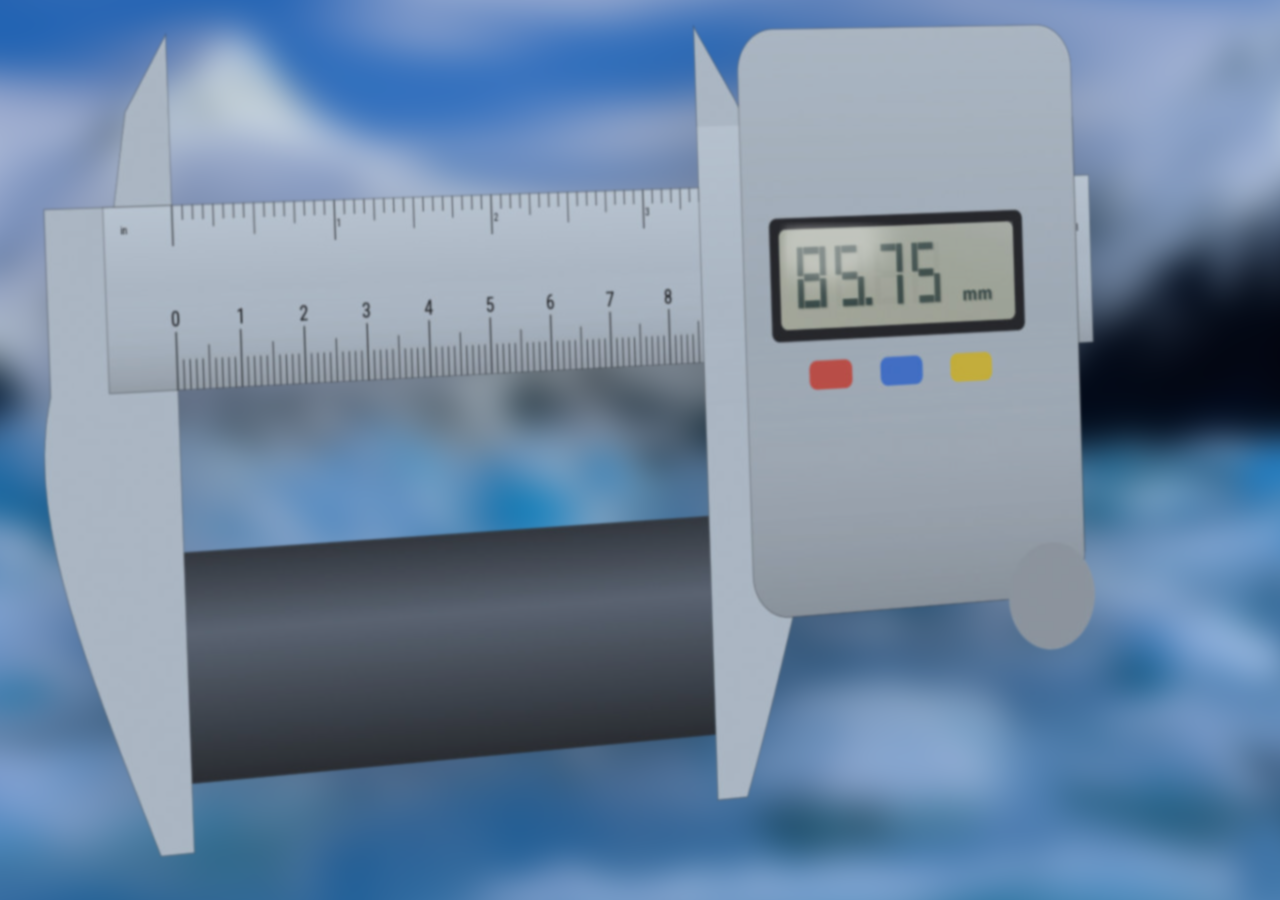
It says 85.75 mm
